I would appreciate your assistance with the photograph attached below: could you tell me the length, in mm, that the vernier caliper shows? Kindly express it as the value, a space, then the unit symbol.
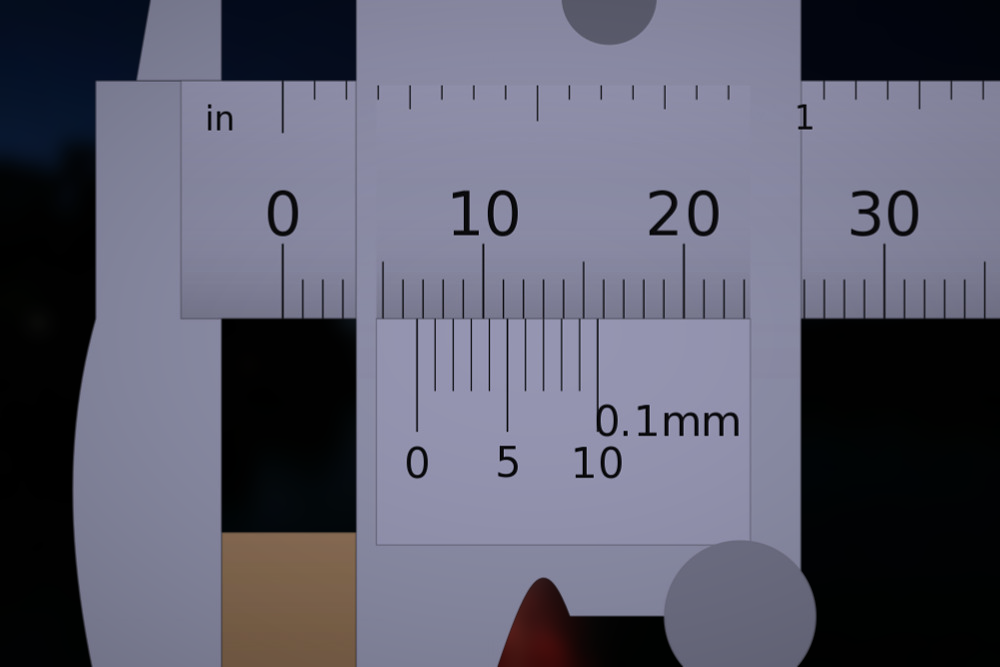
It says 6.7 mm
